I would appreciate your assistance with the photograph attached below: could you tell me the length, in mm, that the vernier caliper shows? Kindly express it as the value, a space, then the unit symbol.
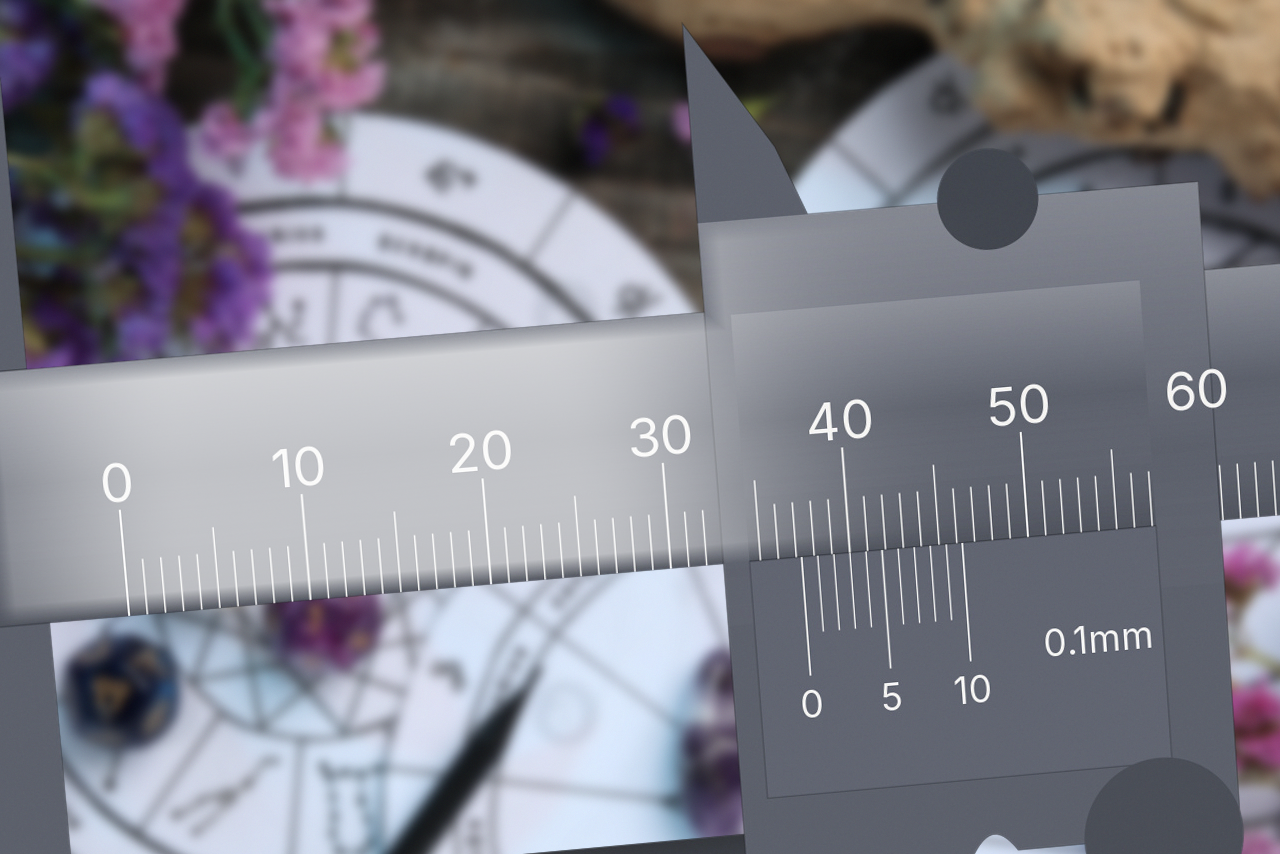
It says 37.3 mm
